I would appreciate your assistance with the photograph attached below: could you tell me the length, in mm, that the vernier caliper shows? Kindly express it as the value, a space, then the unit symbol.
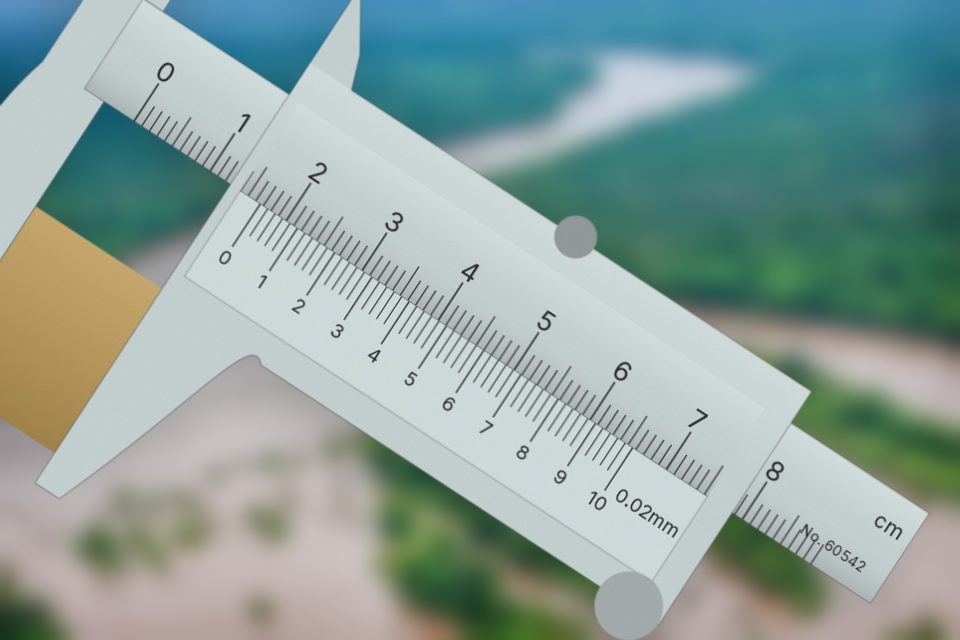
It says 16.6 mm
